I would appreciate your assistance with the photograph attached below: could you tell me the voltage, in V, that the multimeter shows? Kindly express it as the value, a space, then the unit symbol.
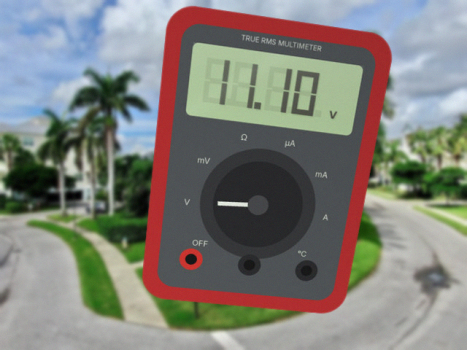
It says 11.10 V
